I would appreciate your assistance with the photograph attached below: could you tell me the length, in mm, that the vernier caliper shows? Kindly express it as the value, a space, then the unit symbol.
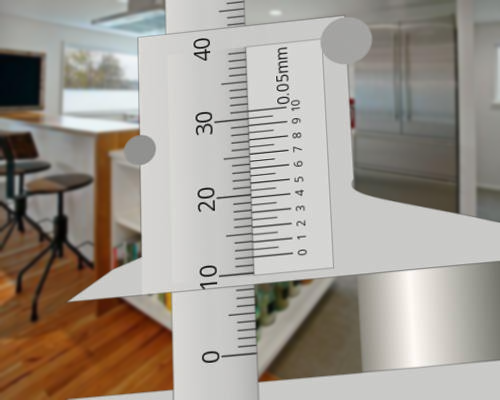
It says 12.0 mm
